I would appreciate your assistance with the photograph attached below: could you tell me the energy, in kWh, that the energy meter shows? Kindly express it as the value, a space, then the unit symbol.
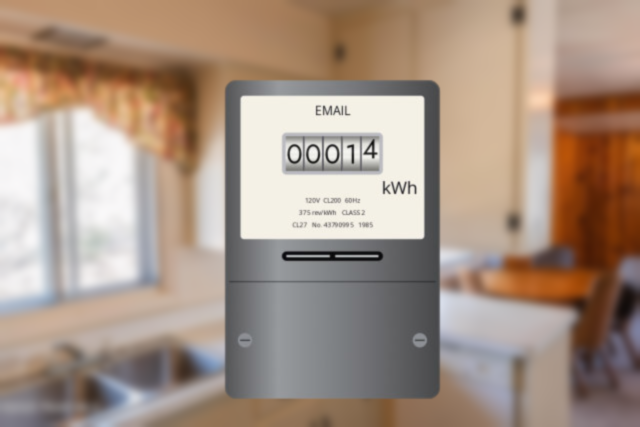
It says 14 kWh
